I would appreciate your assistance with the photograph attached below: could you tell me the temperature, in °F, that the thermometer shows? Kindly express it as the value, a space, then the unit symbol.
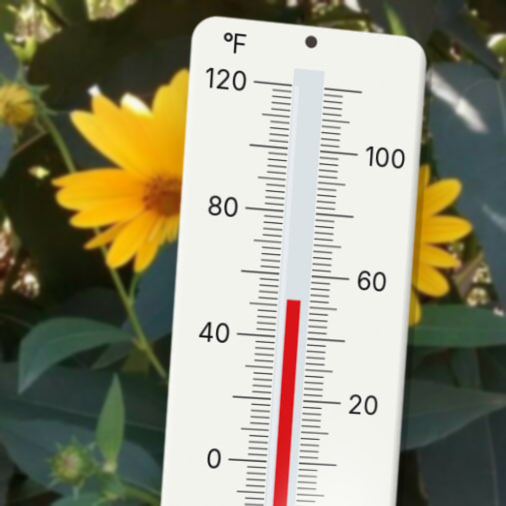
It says 52 °F
